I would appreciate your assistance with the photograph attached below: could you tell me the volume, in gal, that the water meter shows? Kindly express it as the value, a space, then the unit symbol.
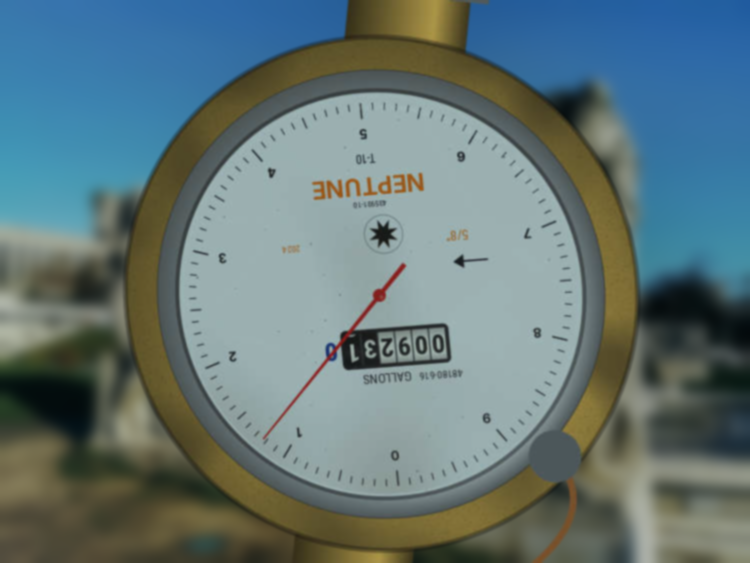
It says 92311.2 gal
